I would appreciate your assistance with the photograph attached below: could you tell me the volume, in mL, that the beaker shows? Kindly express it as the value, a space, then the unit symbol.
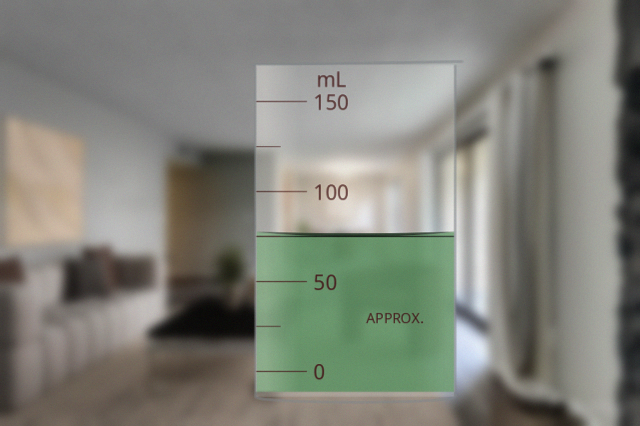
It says 75 mL
